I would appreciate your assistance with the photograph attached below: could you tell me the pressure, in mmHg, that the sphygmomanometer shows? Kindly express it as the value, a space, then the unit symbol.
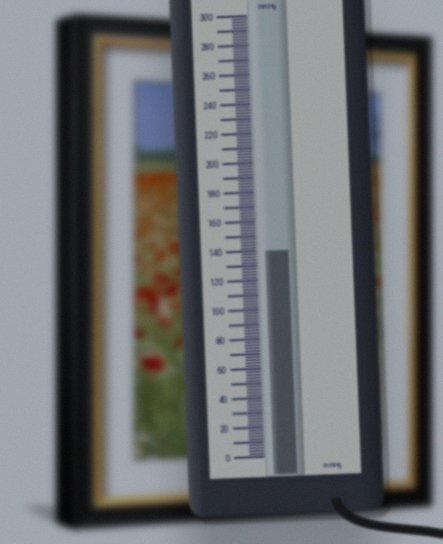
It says 140 mmHg
